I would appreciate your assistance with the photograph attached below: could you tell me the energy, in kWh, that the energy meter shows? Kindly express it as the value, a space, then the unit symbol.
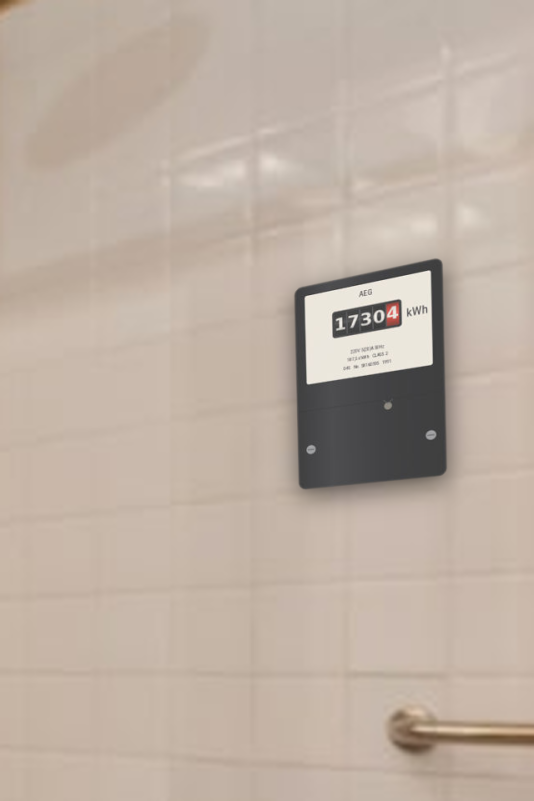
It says 1730.4 kWh
